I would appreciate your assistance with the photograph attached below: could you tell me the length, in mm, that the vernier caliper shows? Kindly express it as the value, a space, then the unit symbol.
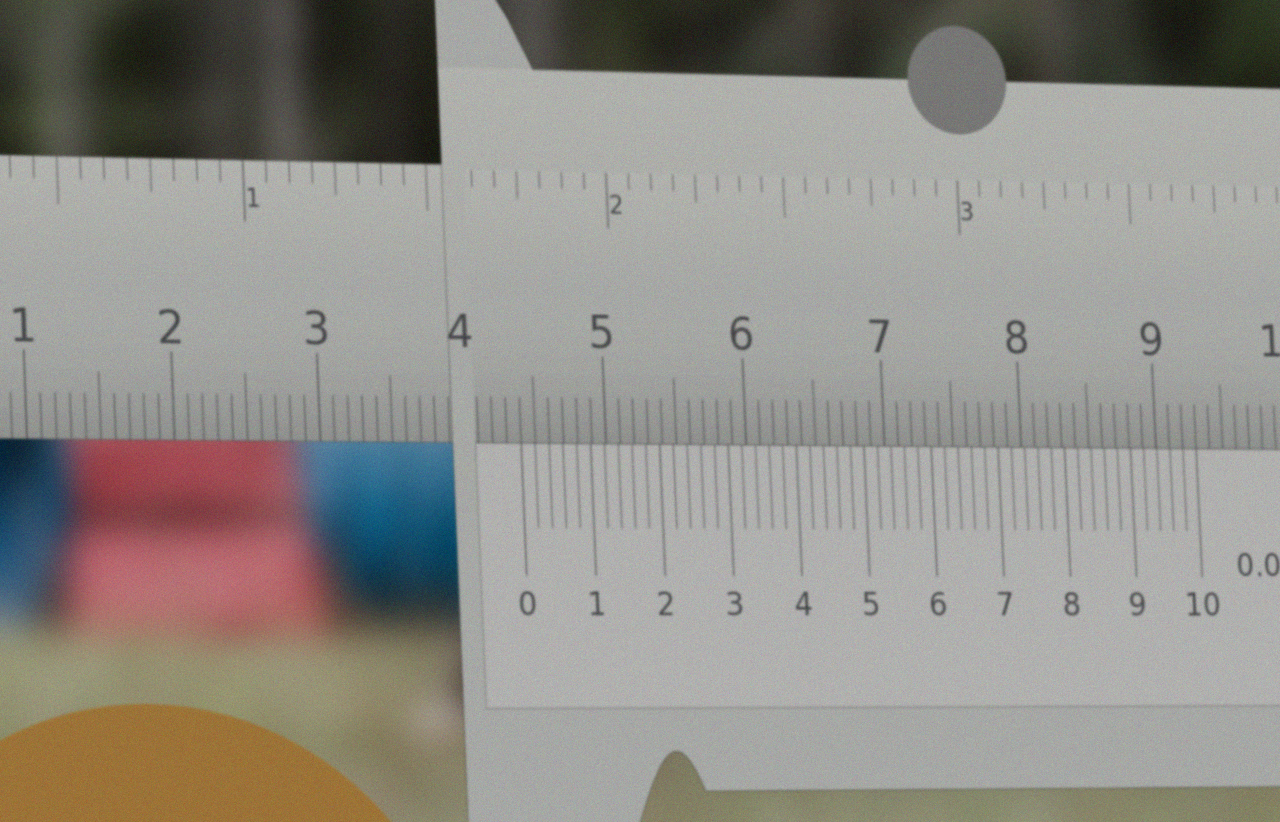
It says 44.0 mm
